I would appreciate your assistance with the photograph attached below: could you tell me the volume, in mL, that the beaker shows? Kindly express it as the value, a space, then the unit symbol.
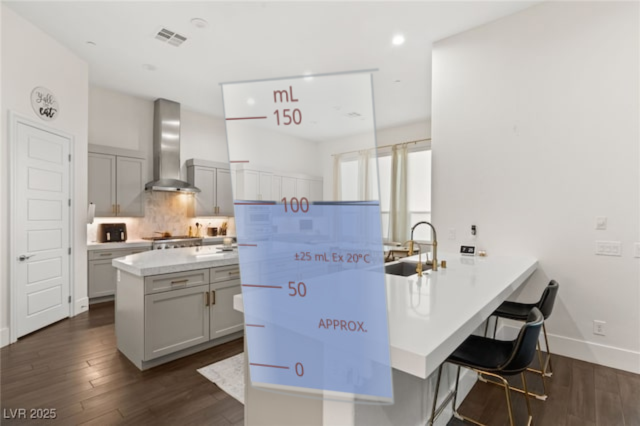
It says 100 mL
